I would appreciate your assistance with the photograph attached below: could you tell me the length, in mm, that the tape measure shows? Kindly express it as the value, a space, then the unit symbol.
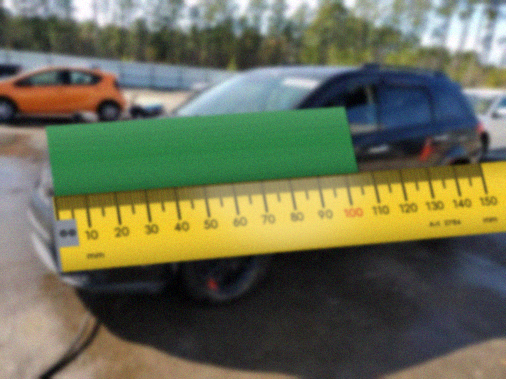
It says 105 mm
